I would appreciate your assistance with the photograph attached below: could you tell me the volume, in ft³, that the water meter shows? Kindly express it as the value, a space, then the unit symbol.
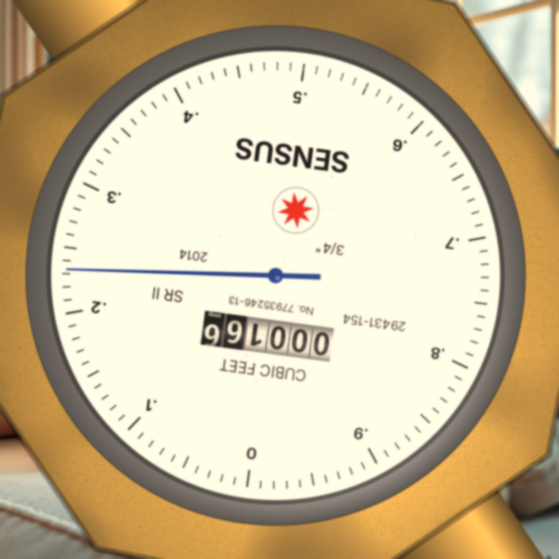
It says 166.23 ft³
